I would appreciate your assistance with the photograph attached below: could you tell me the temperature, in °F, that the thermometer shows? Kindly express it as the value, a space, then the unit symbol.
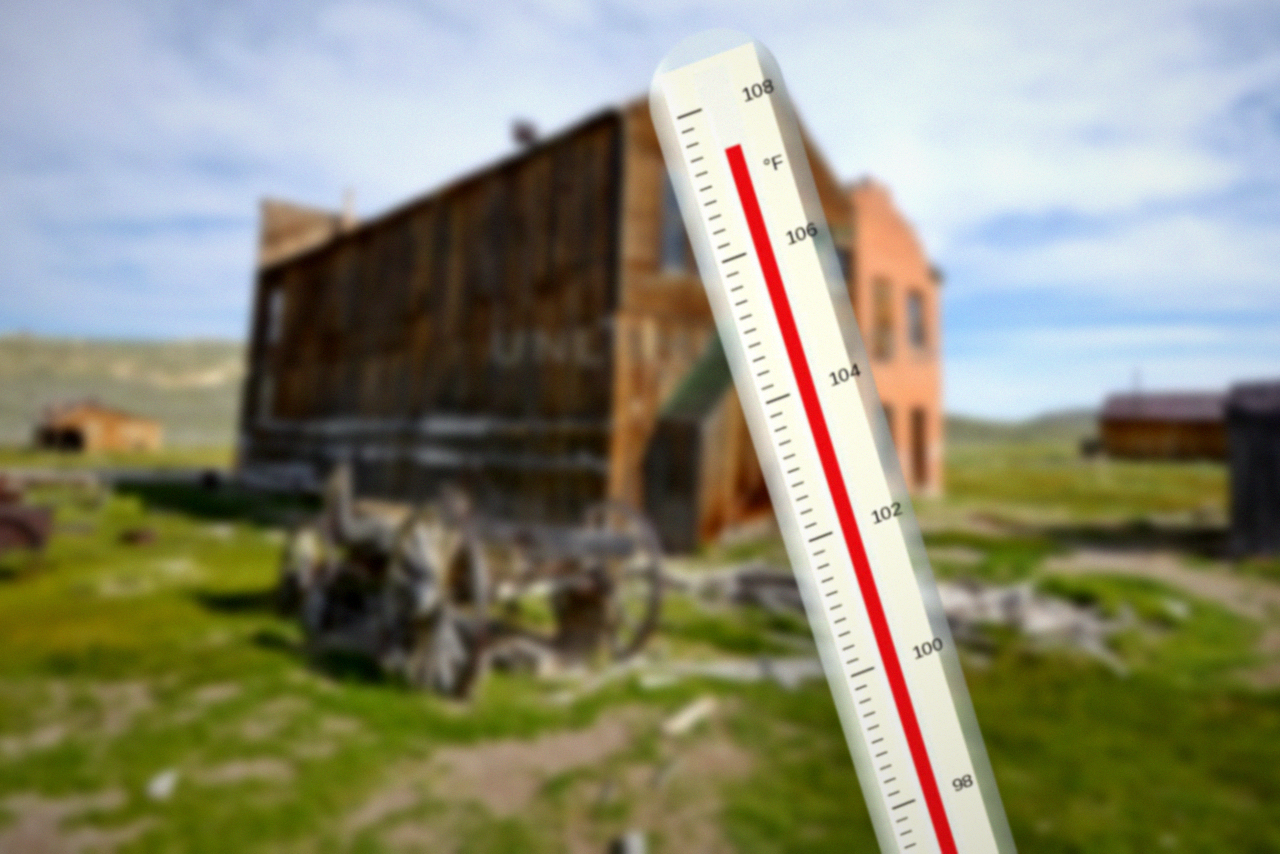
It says 107.4 °F
